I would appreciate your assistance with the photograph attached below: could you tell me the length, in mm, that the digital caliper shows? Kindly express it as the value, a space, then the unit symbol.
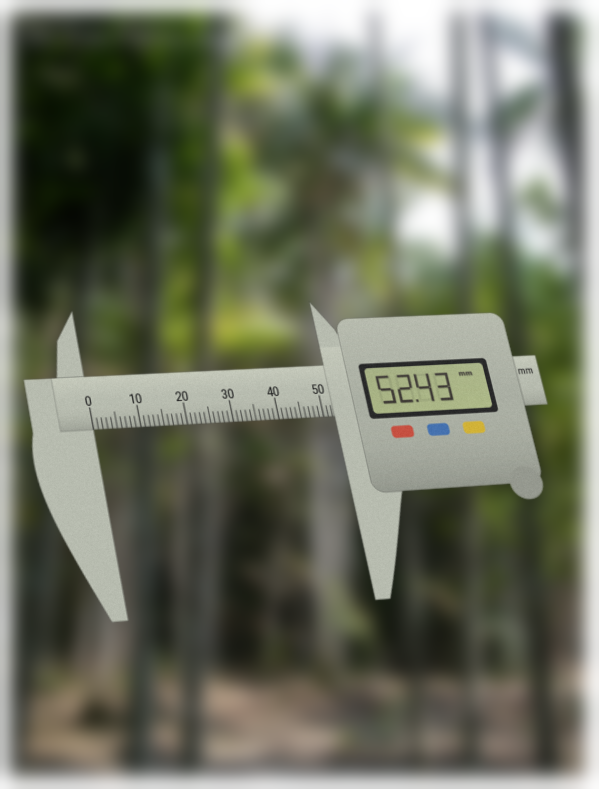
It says 52.43 mm
